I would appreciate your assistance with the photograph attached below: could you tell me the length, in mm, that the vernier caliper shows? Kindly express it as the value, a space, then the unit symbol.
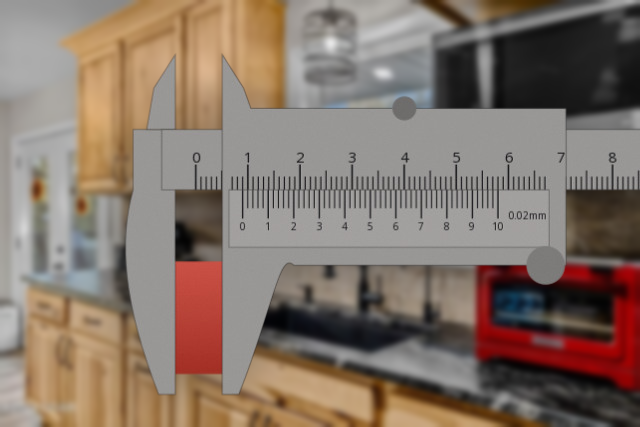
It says 9.0 mm
